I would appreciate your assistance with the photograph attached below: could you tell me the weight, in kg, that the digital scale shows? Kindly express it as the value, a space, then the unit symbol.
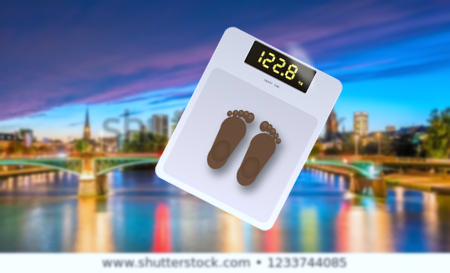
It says 122.8 kg
